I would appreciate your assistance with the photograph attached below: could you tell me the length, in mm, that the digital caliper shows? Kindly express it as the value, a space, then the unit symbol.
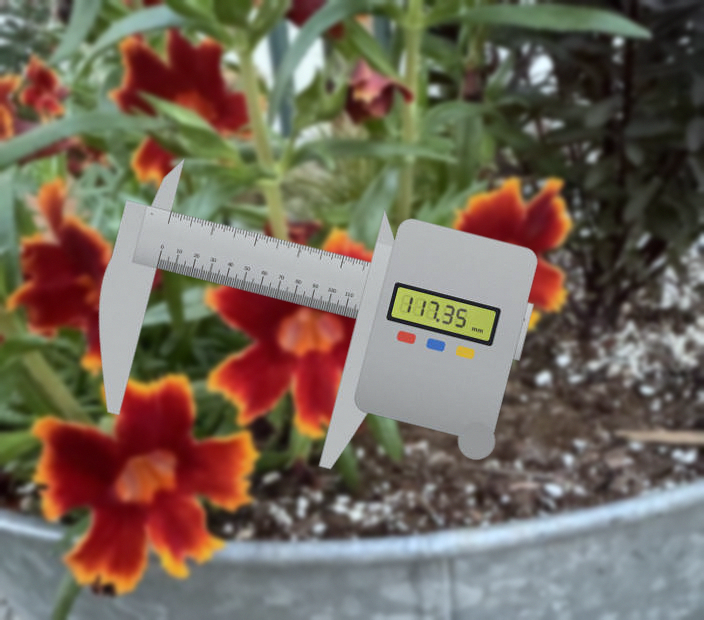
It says 117.35 mm
